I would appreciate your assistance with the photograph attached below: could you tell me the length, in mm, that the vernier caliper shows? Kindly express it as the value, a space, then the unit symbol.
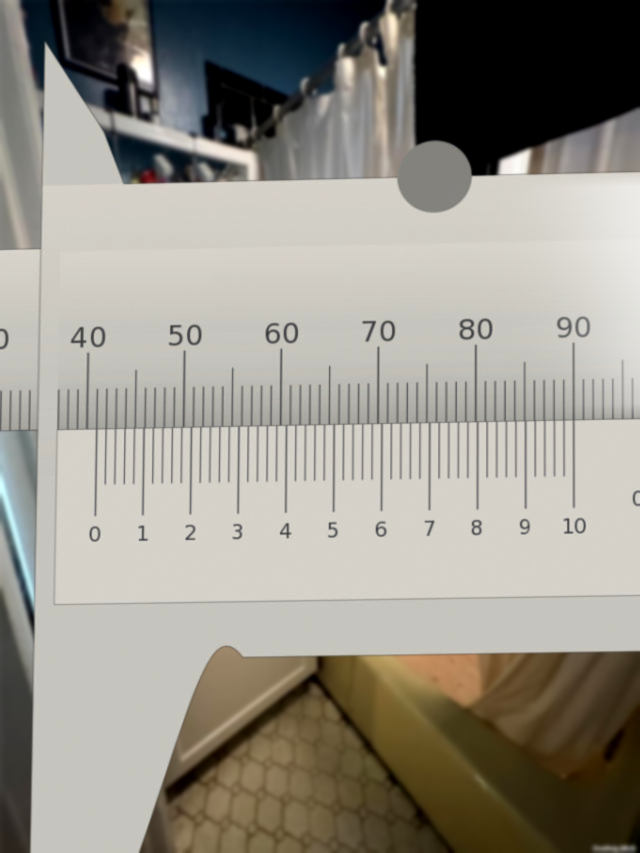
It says 41.0 mm
